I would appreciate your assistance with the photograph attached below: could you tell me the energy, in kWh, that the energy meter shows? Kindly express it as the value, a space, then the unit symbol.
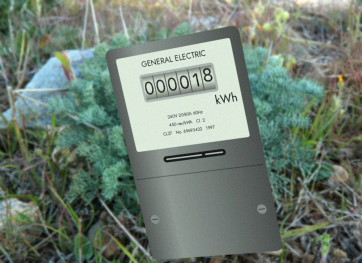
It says 18 kWh
